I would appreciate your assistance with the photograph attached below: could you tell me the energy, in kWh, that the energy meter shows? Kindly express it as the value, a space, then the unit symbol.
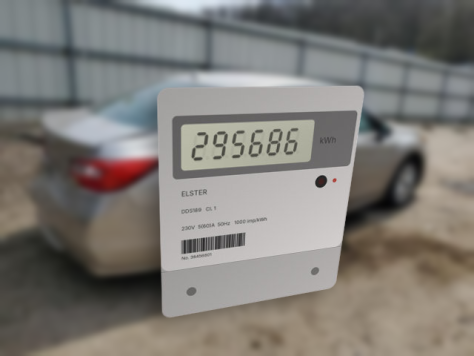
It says 295686 kWh
